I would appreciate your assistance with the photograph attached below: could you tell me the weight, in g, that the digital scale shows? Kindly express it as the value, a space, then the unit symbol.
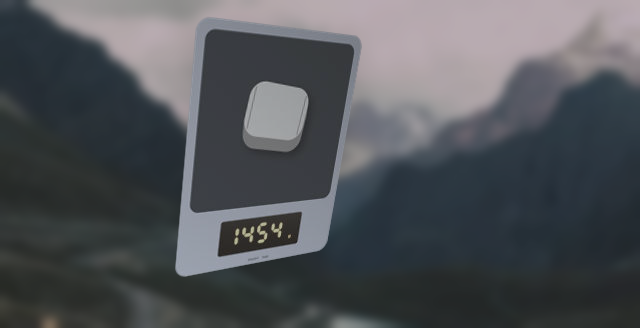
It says 1454 g
